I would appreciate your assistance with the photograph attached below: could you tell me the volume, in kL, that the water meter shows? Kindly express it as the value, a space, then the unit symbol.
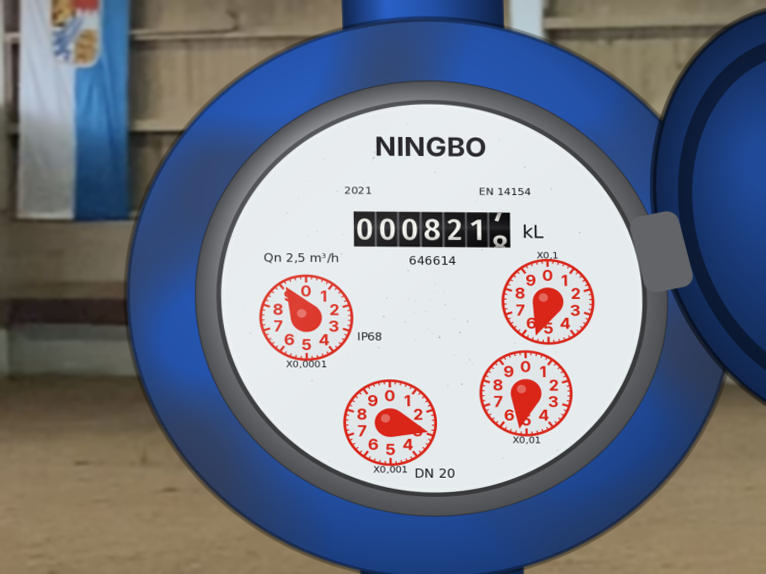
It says 8217.5529 kL
